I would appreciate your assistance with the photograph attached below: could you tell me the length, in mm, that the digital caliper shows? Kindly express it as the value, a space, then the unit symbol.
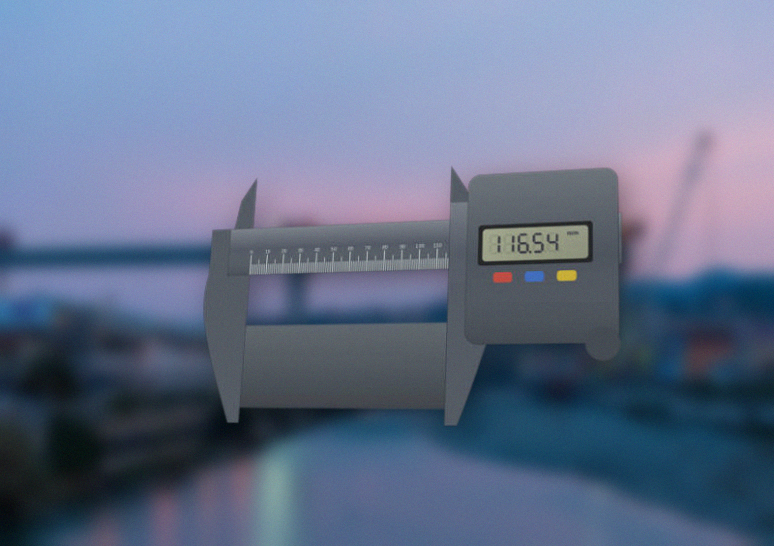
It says 116.54 mm
